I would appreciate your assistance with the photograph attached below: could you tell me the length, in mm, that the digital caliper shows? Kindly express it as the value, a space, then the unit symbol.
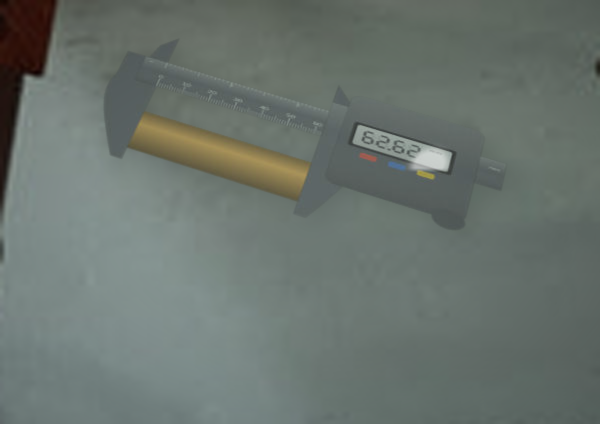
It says 62.62 mm
